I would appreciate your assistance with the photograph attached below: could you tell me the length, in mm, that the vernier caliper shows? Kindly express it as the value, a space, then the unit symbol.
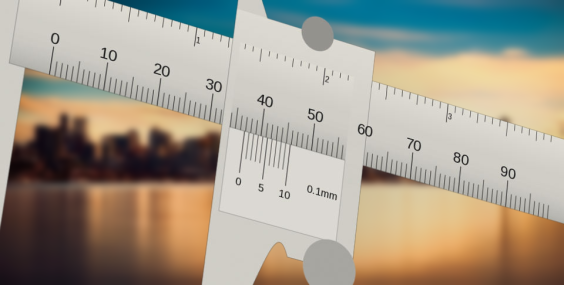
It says 36.8 mm
